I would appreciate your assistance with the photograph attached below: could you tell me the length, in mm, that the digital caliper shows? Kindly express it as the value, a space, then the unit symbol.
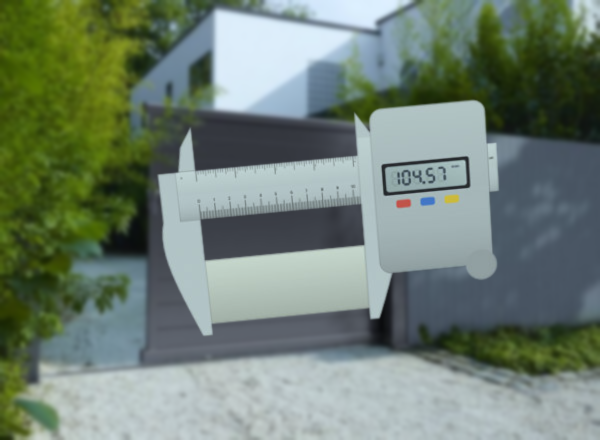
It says 104.57 mm
